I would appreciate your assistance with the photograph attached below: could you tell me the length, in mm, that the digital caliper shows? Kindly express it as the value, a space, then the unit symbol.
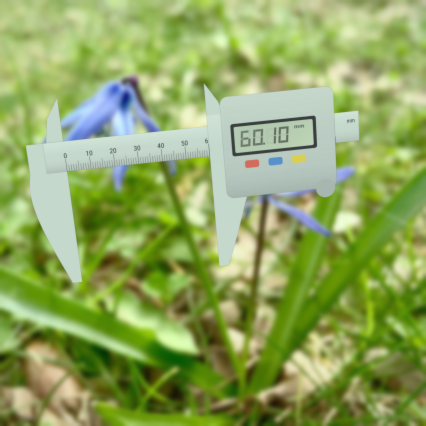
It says 60.10 mm
